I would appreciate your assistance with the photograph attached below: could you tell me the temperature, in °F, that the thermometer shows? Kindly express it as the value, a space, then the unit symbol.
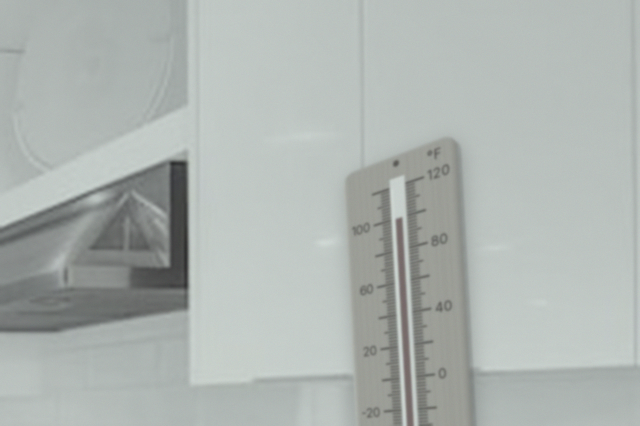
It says 100 °F
